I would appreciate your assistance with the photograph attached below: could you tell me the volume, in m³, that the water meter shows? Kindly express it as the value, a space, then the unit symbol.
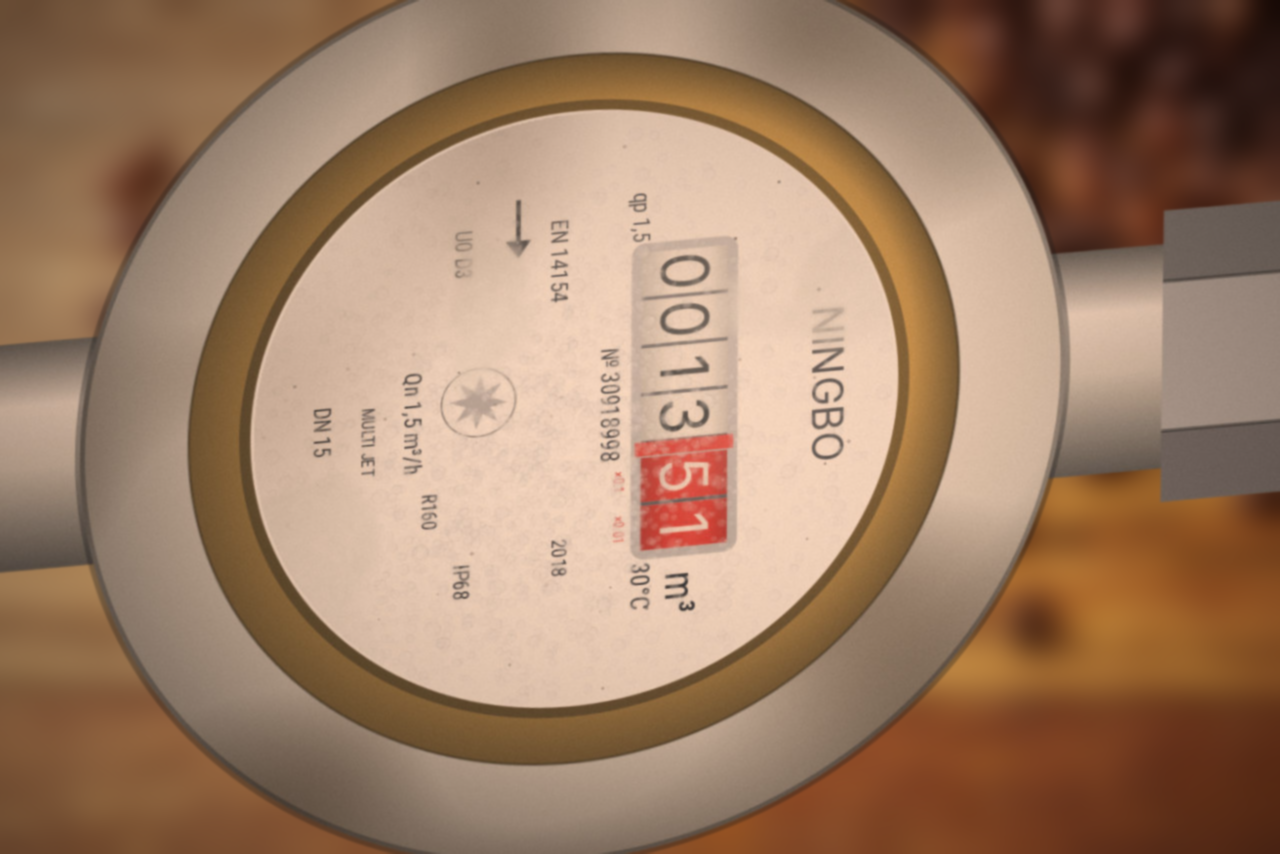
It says 13.51 m³
